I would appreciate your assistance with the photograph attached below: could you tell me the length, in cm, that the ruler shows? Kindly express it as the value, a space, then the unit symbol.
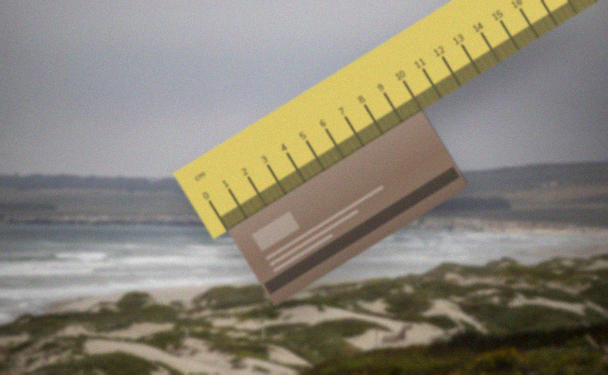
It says 10 cm
